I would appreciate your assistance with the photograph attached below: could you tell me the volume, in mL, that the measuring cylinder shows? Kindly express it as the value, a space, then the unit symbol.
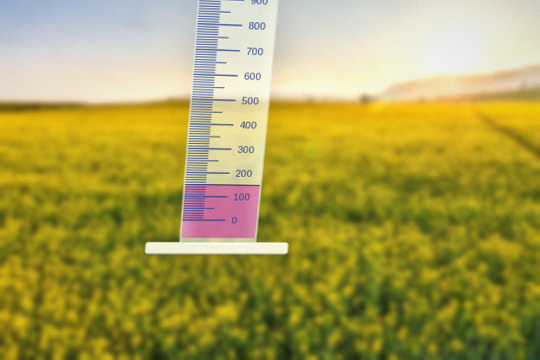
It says 150 mL
